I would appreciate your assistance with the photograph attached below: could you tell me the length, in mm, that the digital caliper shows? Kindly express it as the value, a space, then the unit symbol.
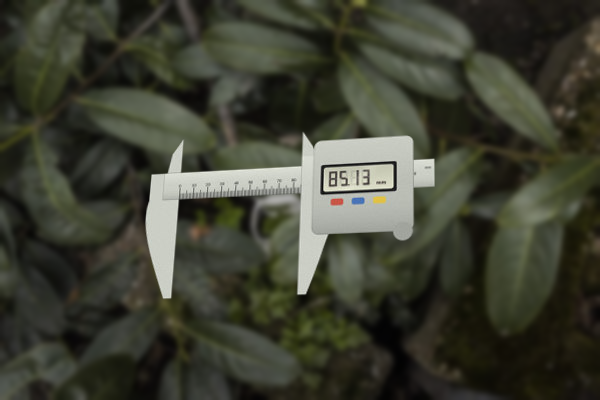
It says 85.13 mm
